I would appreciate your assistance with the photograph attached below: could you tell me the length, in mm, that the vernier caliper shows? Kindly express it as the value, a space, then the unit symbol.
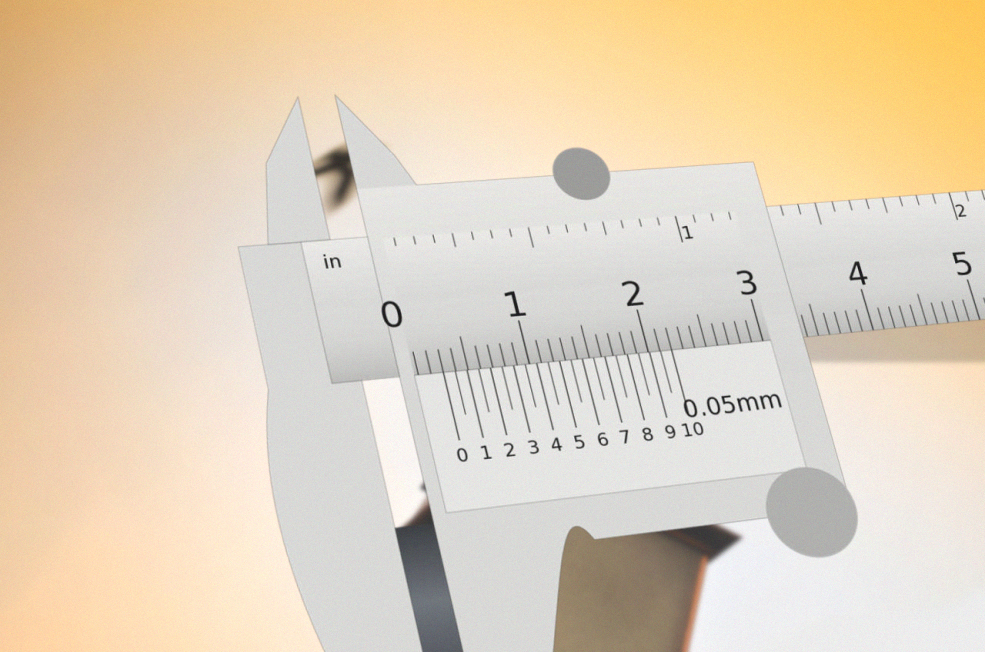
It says 3.0 mm
